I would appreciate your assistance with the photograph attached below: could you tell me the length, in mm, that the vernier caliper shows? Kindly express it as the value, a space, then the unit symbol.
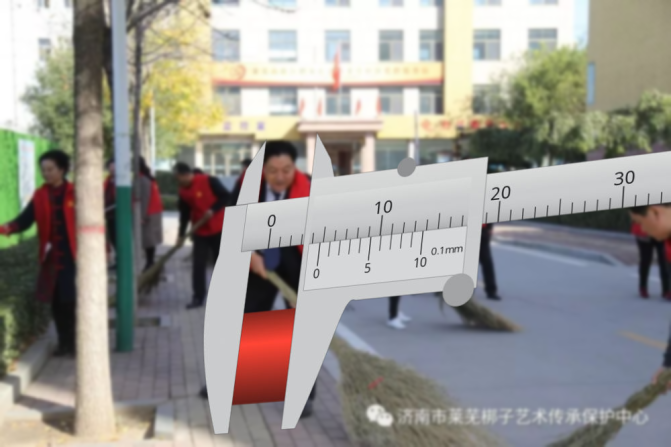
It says 4.7 mm
